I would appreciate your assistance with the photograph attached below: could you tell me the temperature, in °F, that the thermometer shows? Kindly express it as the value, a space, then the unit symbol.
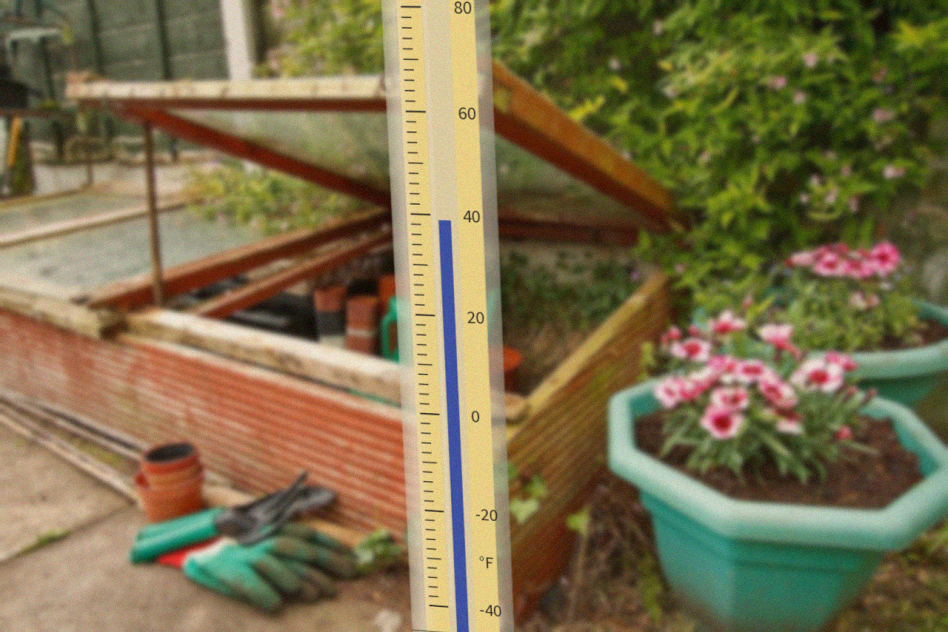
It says 39 °F
